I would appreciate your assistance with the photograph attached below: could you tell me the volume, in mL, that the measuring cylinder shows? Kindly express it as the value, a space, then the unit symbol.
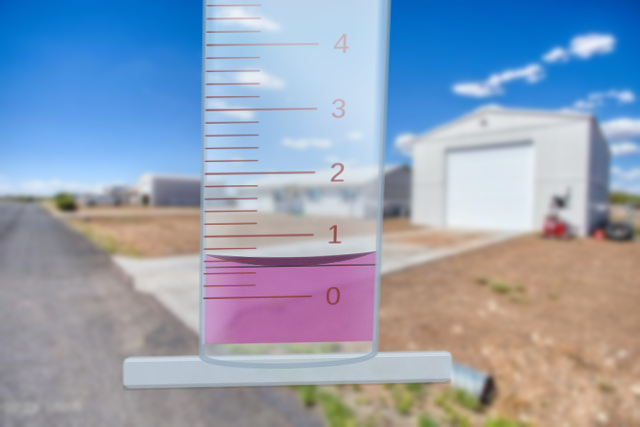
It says 0.5 mL
